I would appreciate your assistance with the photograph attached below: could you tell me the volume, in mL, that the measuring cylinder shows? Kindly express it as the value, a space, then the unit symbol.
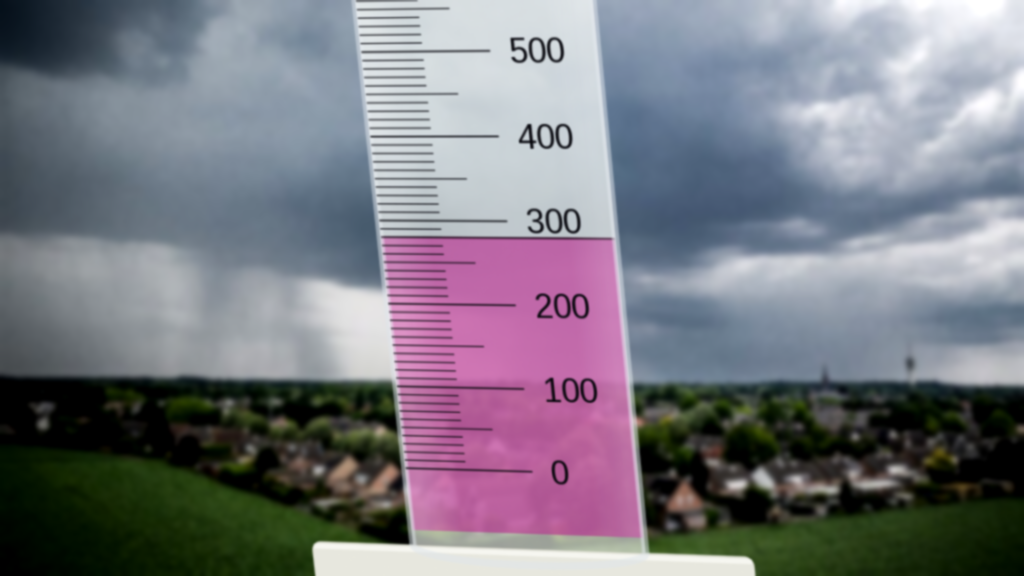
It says 280 mL
